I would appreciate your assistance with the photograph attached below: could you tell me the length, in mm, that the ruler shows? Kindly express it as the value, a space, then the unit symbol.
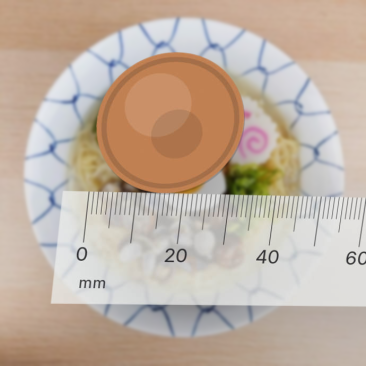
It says 31 mm
